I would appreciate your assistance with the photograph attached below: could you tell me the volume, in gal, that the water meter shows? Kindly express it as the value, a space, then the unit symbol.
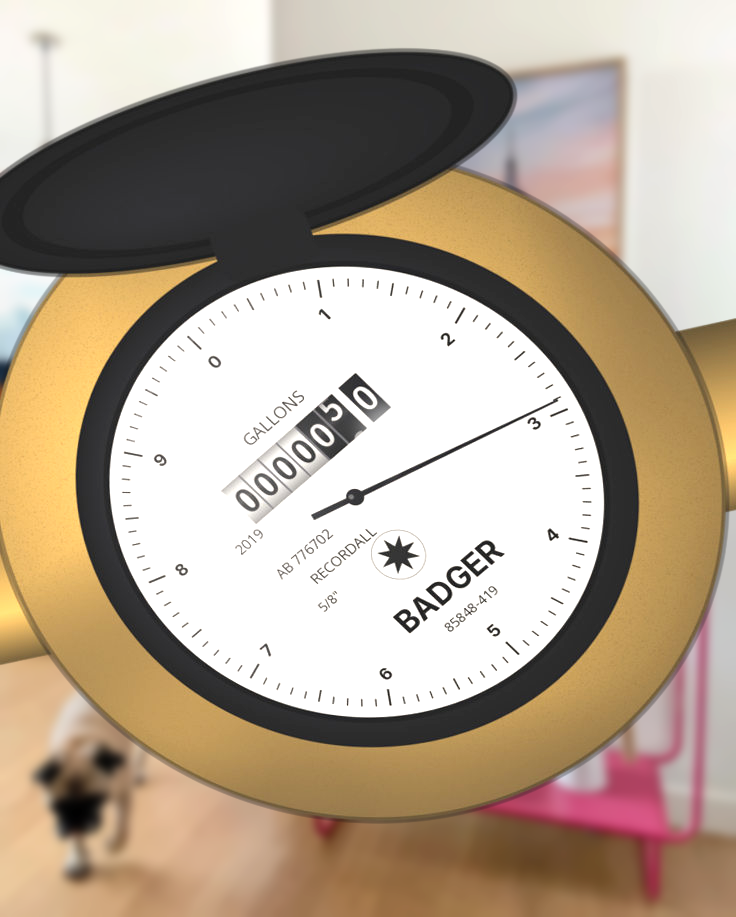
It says 52.9 gal
